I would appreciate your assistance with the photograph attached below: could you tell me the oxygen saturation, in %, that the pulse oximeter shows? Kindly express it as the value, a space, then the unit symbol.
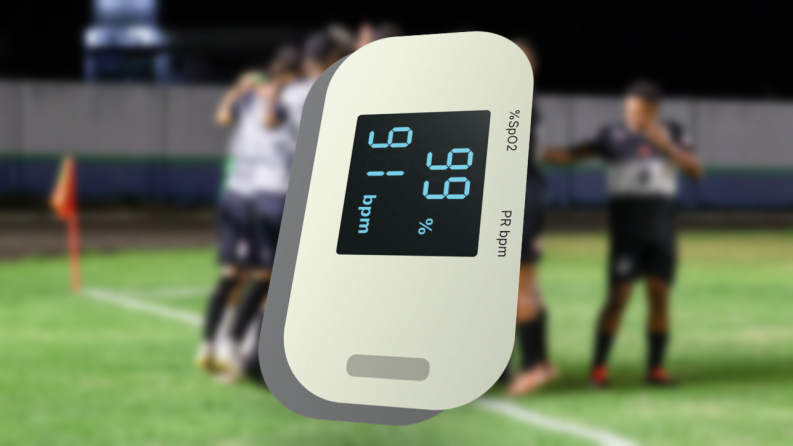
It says 99 %
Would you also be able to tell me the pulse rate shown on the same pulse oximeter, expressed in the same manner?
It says 91 bpm
